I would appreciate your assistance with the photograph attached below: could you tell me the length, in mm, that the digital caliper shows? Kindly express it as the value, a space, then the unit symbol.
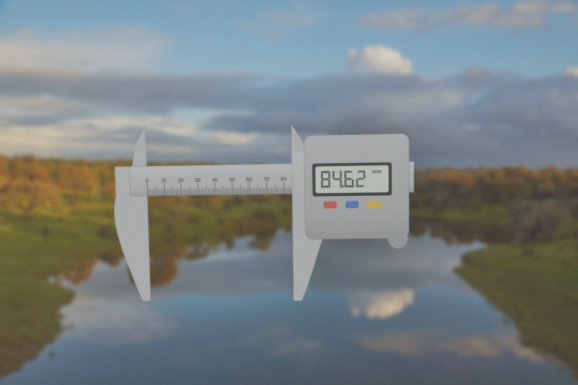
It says 84.62 mm
